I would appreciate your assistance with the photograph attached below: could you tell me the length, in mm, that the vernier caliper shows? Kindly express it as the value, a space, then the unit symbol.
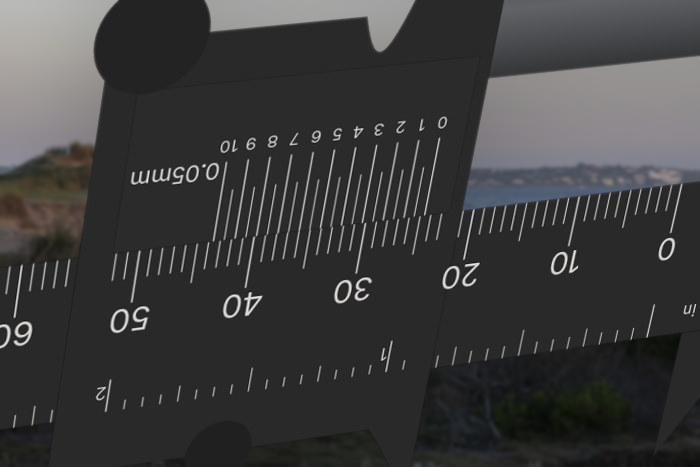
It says 24.6 mm
